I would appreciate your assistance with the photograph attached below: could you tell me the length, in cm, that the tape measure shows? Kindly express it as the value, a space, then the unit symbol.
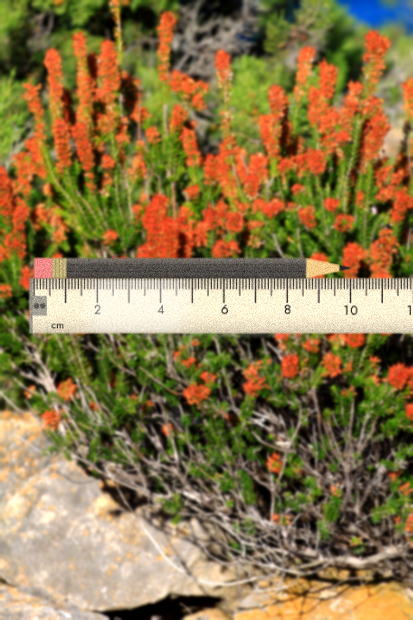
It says 10 cm
